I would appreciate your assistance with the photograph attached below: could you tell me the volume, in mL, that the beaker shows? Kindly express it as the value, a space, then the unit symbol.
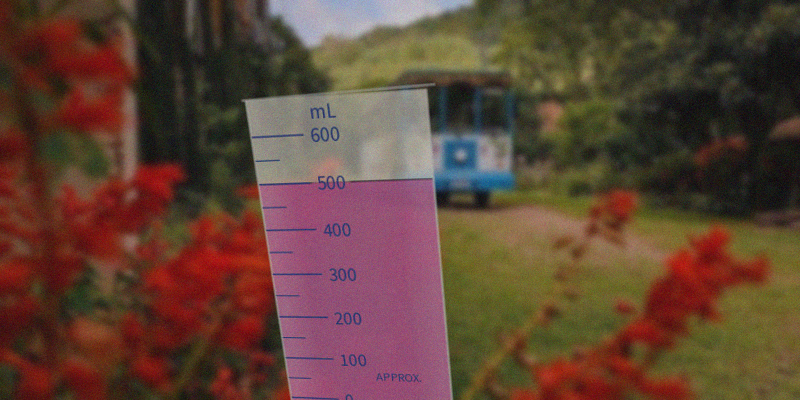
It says 500 mL
